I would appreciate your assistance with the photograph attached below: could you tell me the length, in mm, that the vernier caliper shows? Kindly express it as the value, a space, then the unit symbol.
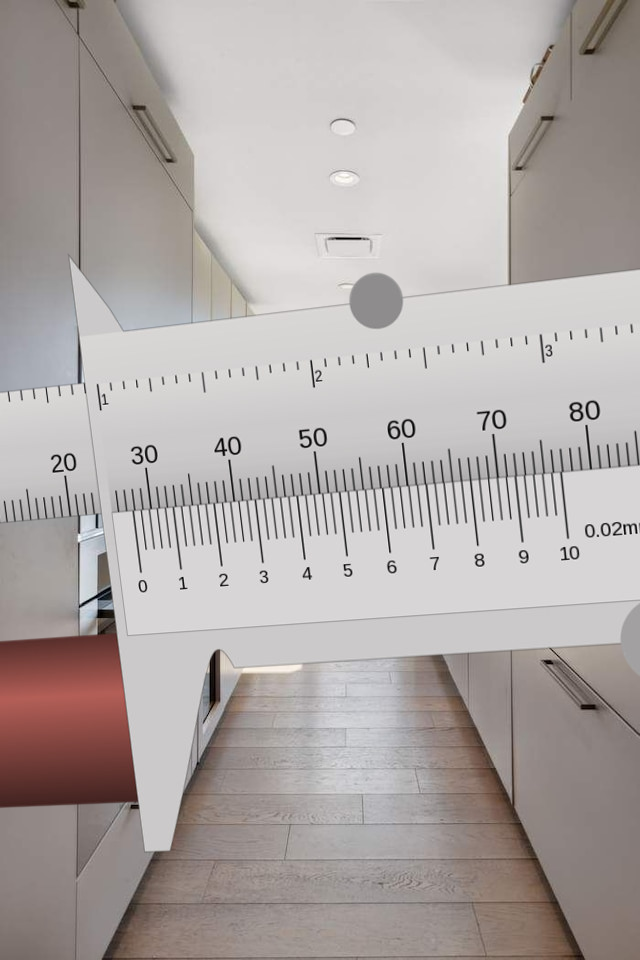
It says 27.8 mm
